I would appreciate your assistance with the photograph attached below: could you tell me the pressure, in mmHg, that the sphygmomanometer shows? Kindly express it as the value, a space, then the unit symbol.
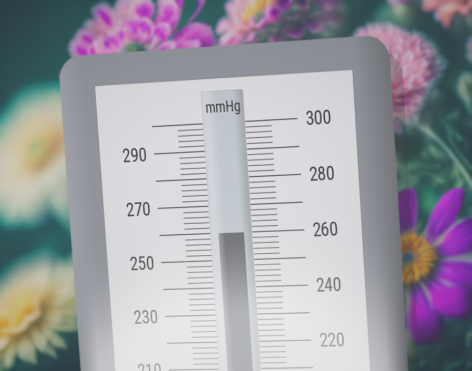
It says 260 mmHg
